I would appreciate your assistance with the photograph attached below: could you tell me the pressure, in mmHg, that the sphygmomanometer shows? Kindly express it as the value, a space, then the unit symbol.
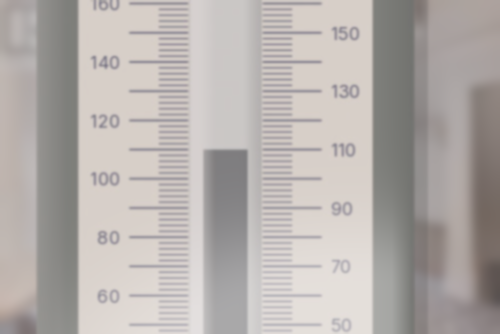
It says 110 mmHg
